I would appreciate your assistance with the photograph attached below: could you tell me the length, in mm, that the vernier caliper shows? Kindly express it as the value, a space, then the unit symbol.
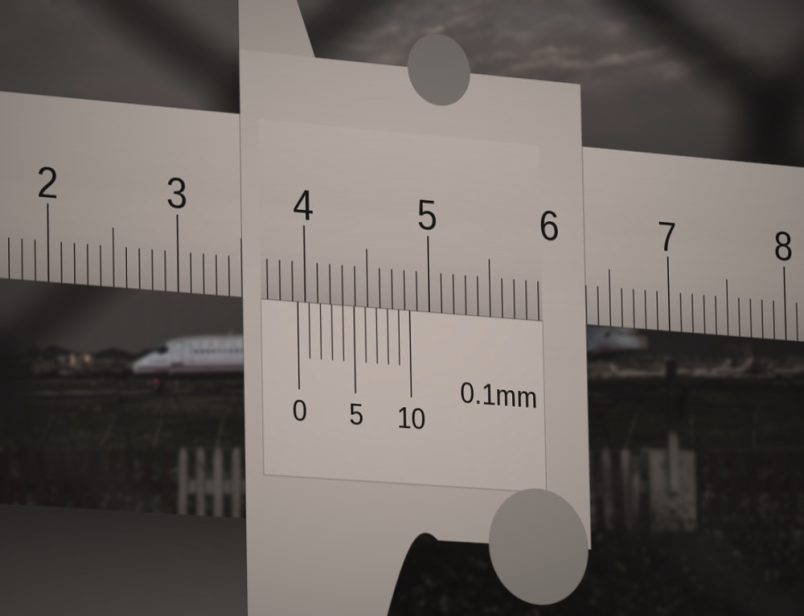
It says 39.4 mm
